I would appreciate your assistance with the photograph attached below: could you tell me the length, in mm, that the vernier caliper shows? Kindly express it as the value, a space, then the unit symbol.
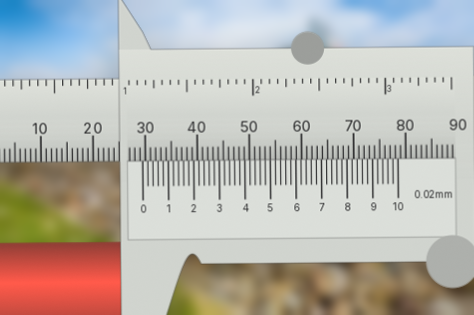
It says 29.5 mm
